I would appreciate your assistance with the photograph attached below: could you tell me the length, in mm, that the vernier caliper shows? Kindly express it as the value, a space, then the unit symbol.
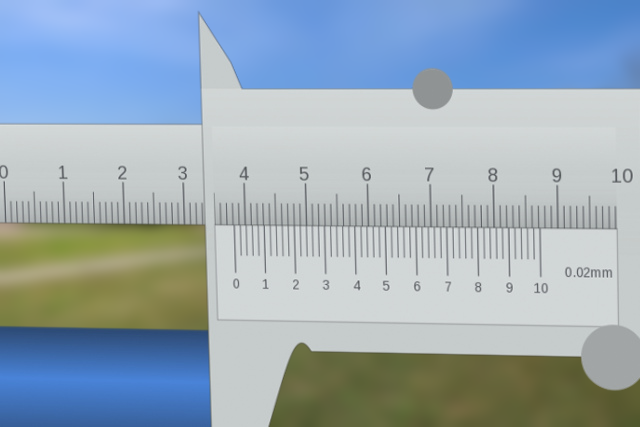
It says 38.2 mm
